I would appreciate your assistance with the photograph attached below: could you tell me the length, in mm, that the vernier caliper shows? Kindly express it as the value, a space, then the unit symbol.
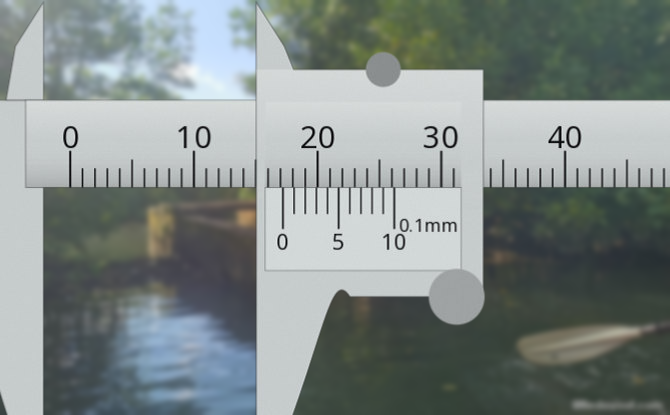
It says 17.2 mm
